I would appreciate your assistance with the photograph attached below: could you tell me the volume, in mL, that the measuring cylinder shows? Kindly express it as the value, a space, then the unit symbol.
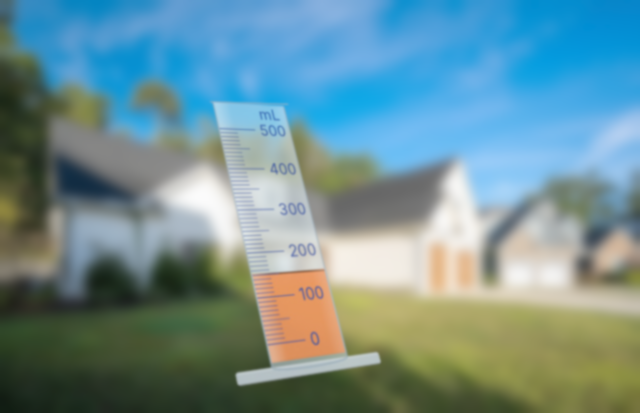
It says 150 mL
